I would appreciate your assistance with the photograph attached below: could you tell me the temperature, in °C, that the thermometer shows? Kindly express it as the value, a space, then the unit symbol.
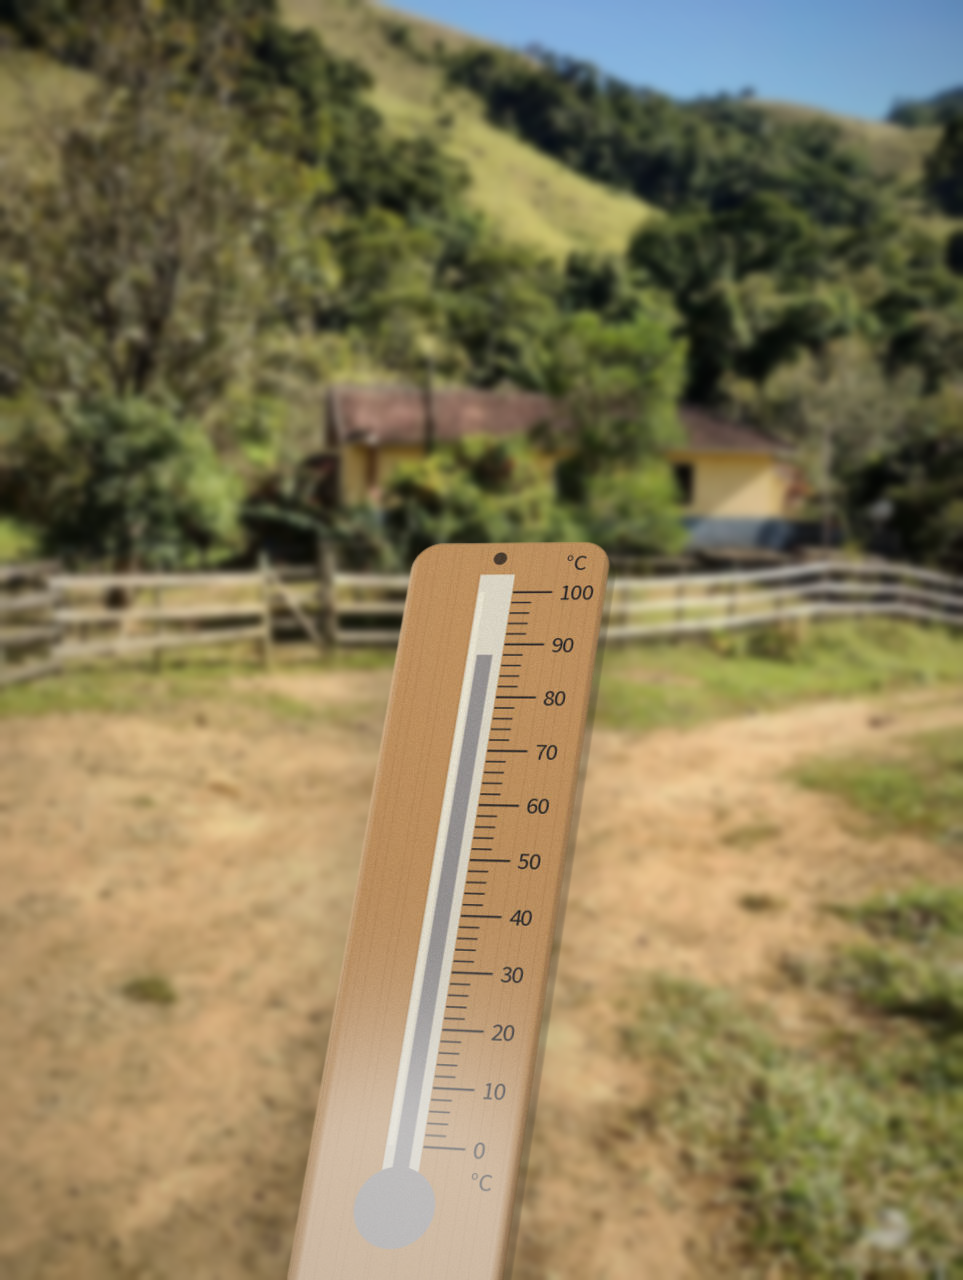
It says 88 °C
